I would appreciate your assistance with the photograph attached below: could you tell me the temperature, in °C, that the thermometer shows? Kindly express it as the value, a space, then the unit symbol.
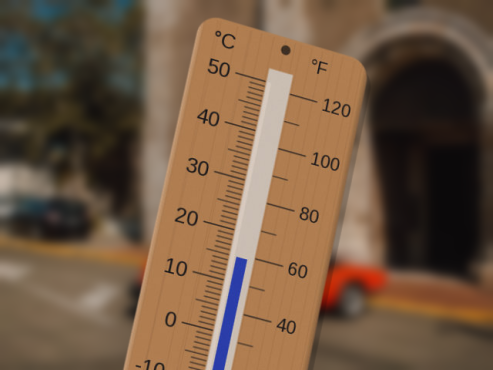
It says 15 °C
